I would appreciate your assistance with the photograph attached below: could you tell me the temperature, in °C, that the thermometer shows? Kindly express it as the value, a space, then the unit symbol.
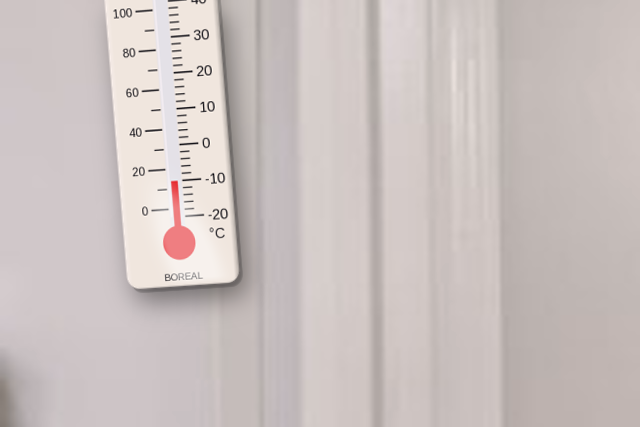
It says -10 °C
